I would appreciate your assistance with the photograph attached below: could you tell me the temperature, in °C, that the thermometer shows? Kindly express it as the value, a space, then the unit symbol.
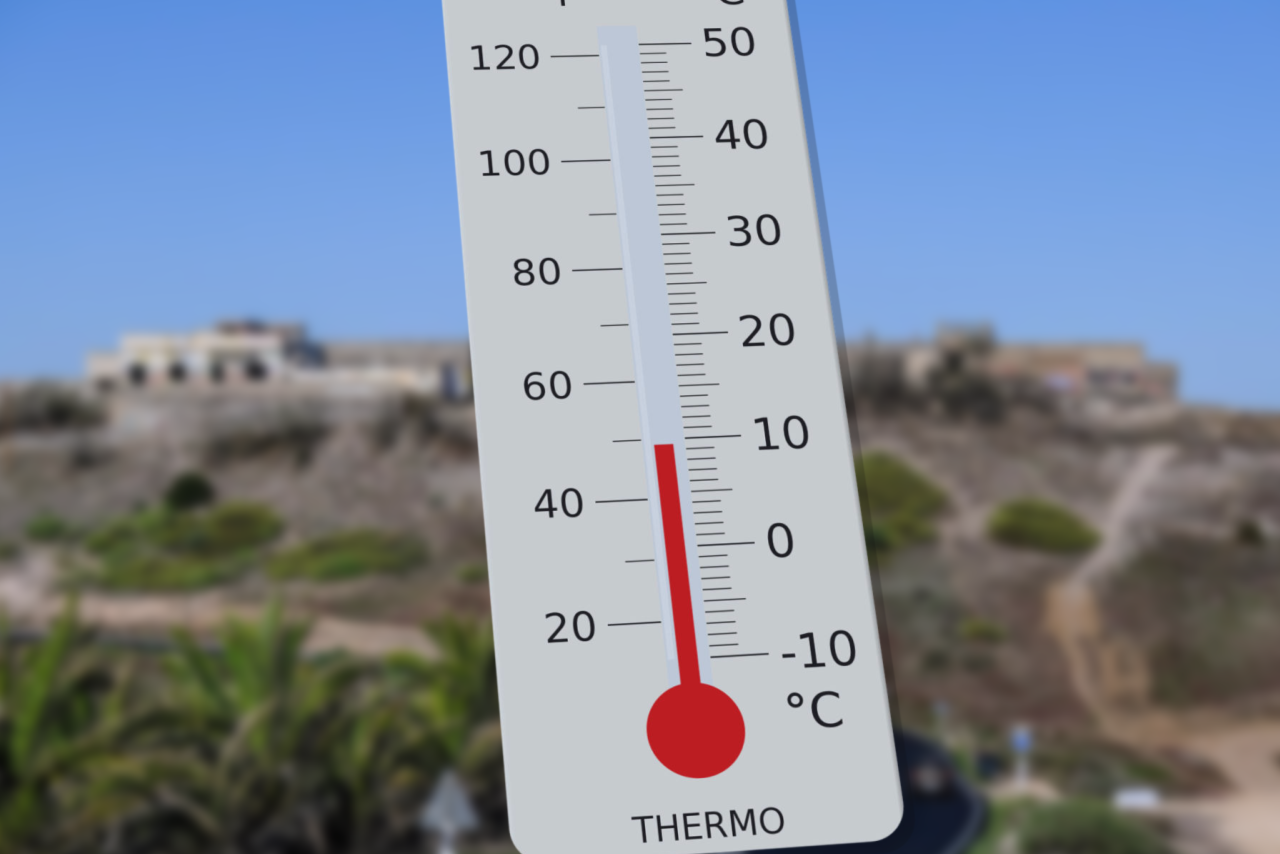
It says 9.5 °C
